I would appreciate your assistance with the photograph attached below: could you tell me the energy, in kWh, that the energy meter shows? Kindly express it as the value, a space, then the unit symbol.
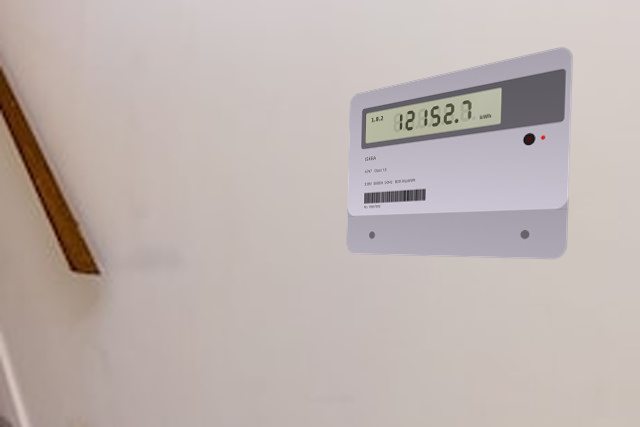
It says 12152.7 kWh
